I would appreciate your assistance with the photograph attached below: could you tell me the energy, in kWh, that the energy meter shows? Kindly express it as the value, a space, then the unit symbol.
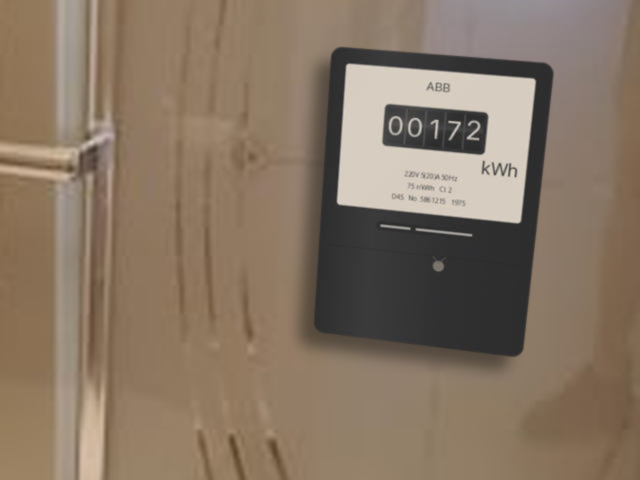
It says 172 kWh
